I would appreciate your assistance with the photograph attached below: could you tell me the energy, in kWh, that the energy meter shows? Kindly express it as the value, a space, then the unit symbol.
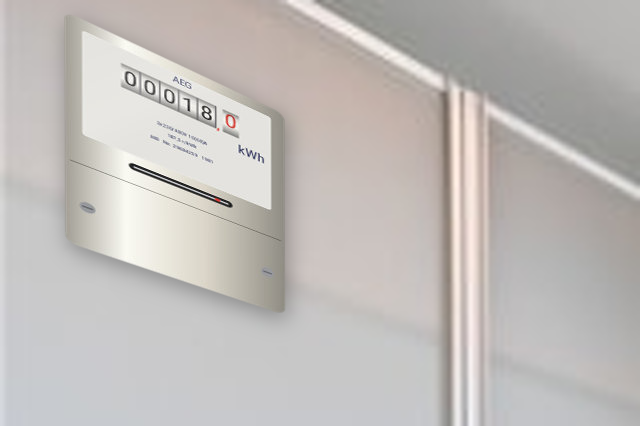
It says 18.0 kWh
